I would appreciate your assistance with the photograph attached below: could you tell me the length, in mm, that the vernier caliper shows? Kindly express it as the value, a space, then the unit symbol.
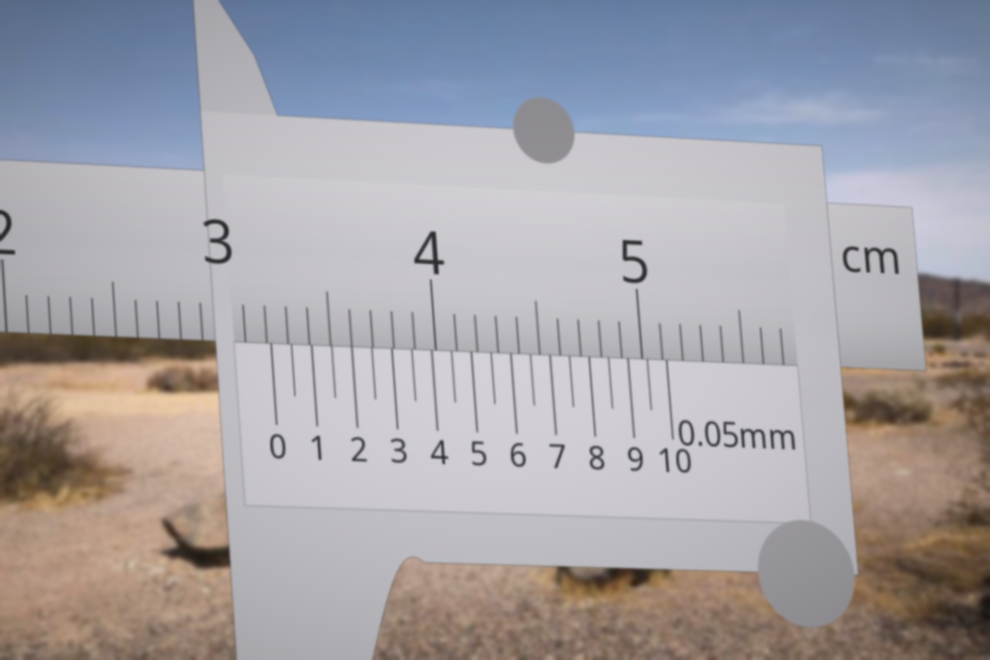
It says 32.2 mm
